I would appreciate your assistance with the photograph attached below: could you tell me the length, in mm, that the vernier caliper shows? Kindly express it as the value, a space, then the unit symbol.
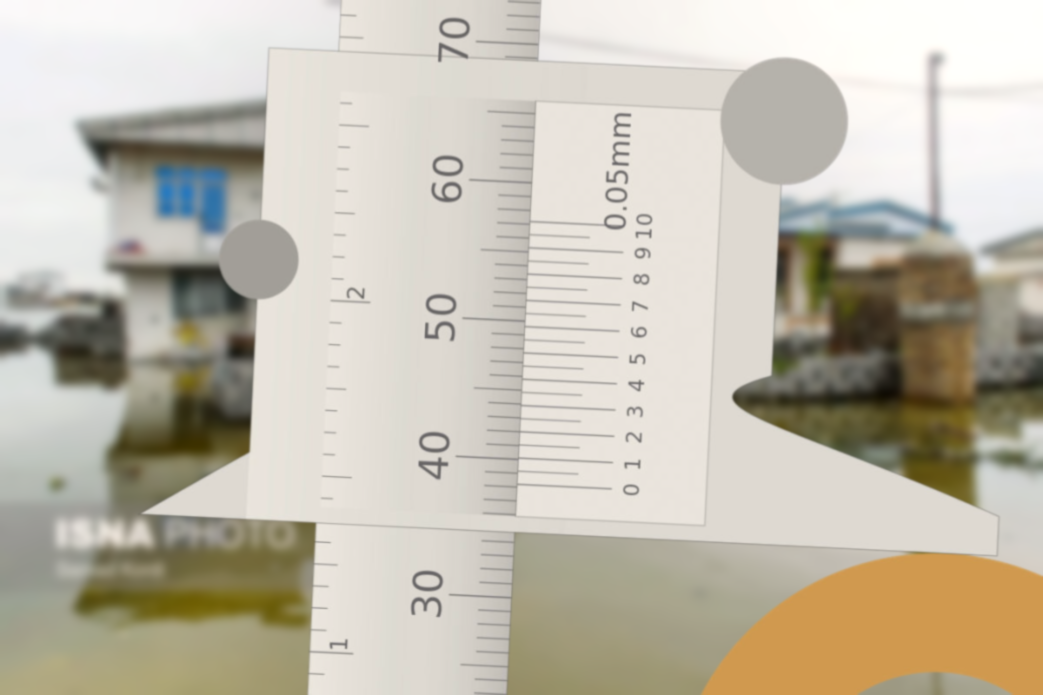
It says 38.2 mm
